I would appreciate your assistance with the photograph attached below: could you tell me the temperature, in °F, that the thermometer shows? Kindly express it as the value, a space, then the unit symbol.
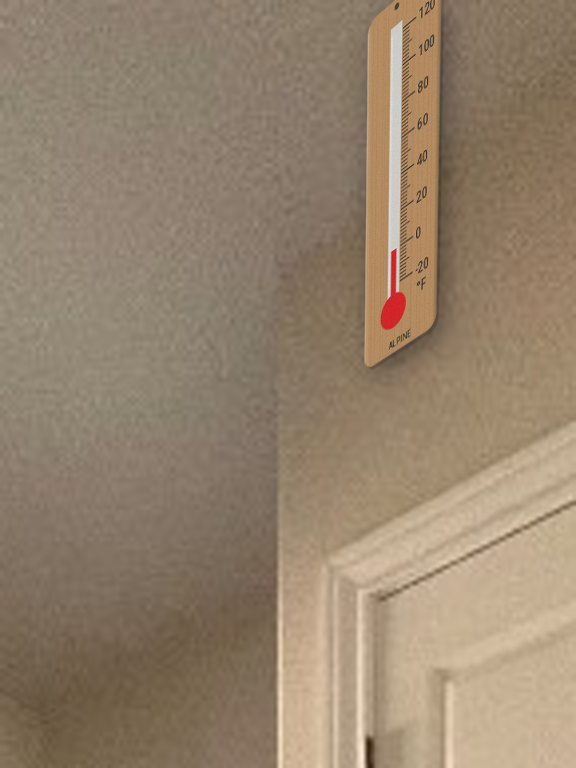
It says 0 °F
